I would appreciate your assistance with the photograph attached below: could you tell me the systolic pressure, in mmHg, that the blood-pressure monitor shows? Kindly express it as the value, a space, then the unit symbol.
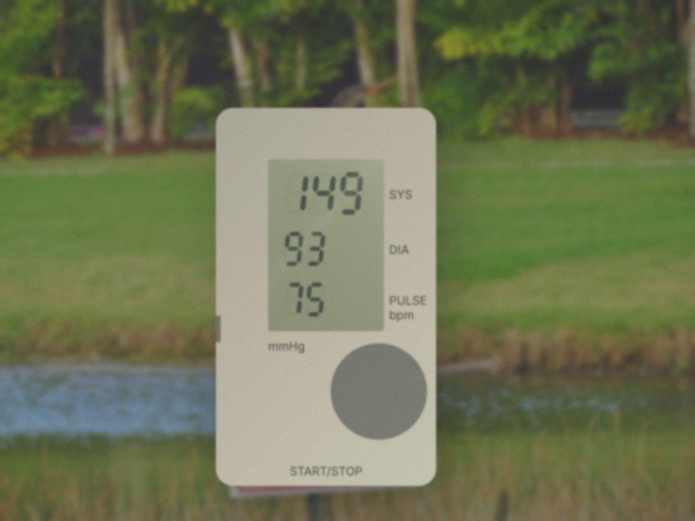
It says 149 mmHg
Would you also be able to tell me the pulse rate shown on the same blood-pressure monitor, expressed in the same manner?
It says 75 bpm
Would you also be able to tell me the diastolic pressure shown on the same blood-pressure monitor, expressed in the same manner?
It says 93 mmHg
